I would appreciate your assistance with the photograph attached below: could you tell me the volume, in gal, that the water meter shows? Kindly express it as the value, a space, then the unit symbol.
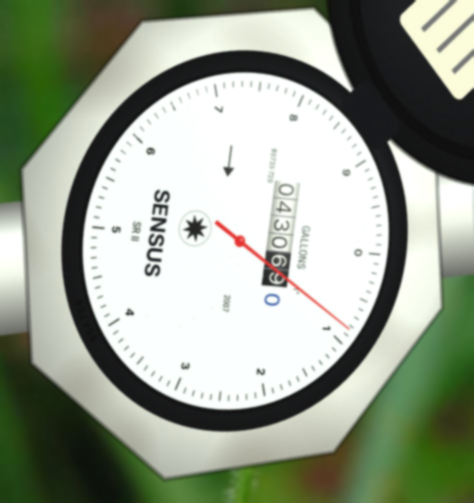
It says 430690.8 gal
